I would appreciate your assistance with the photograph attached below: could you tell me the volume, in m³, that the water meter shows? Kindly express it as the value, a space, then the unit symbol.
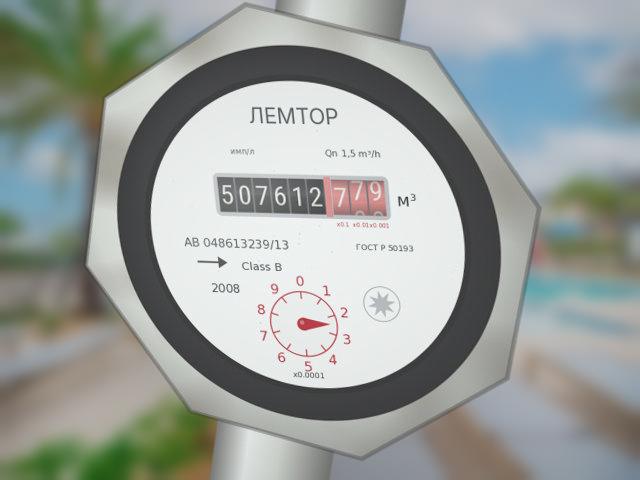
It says 507612.7792 m³
